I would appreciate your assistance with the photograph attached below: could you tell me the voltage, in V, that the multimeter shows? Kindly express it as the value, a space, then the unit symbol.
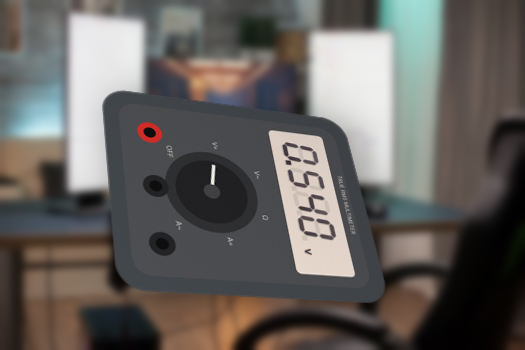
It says 0.540 V
